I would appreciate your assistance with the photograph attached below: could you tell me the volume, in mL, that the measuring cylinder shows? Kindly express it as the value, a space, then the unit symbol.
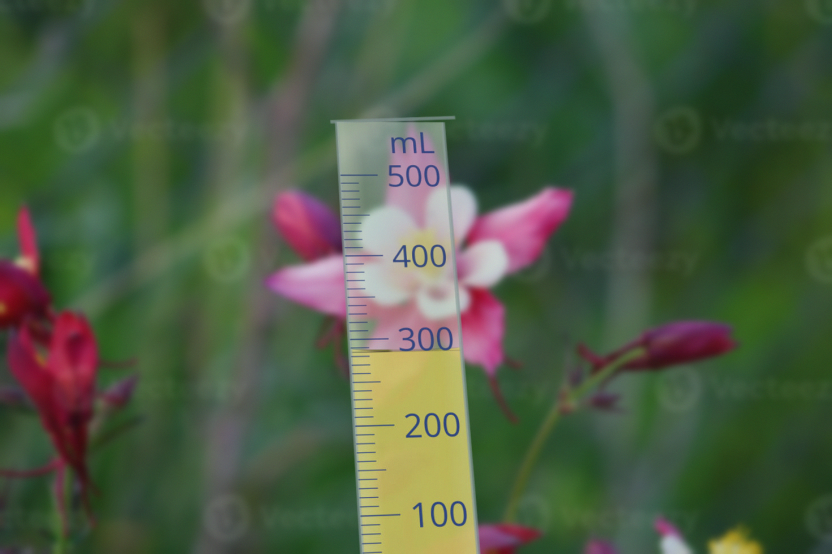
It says 285 mL
